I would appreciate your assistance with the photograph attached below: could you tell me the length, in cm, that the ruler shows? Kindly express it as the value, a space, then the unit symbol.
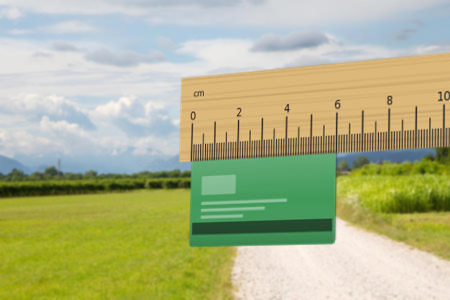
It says 6 cm
